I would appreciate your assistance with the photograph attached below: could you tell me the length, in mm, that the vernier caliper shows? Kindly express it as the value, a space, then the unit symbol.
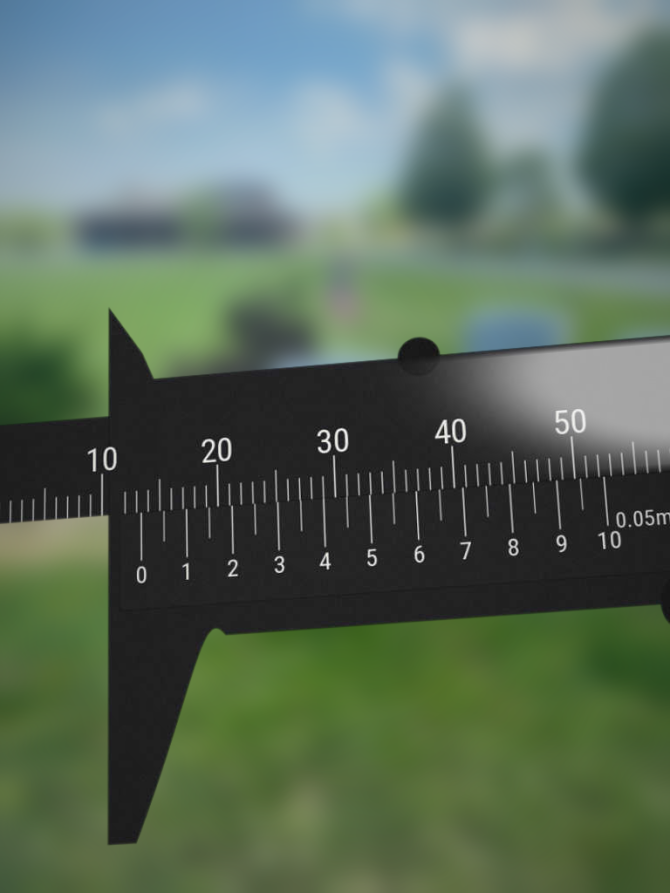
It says 13.4 mm
